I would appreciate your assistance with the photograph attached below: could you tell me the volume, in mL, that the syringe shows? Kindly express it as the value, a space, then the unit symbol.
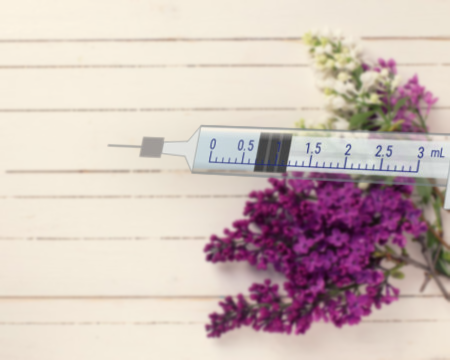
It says 0.7 mL
